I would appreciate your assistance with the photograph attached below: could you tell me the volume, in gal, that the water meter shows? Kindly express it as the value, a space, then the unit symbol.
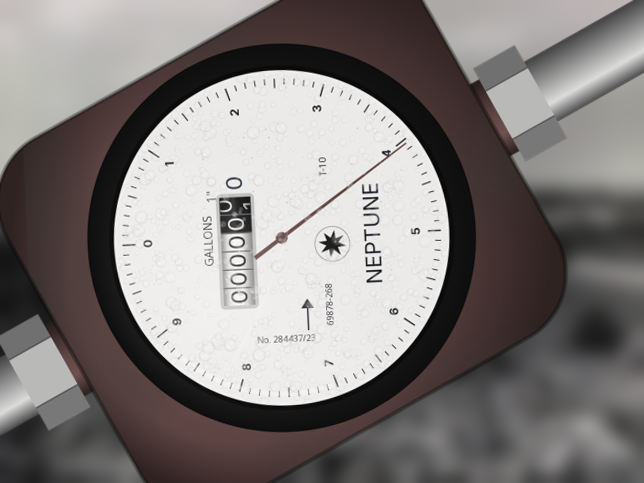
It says 4.0 gal
